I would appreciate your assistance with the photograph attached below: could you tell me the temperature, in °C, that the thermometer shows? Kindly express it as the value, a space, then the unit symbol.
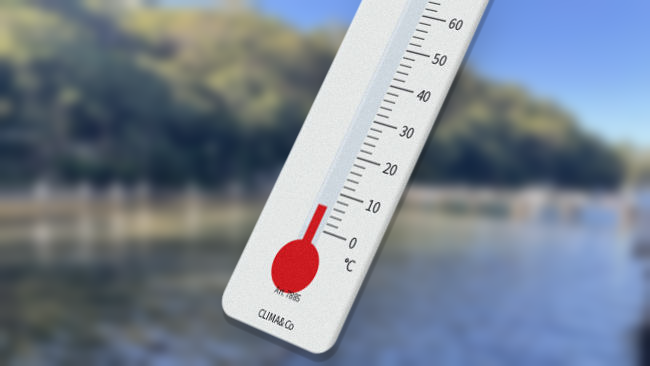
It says 6 °C
